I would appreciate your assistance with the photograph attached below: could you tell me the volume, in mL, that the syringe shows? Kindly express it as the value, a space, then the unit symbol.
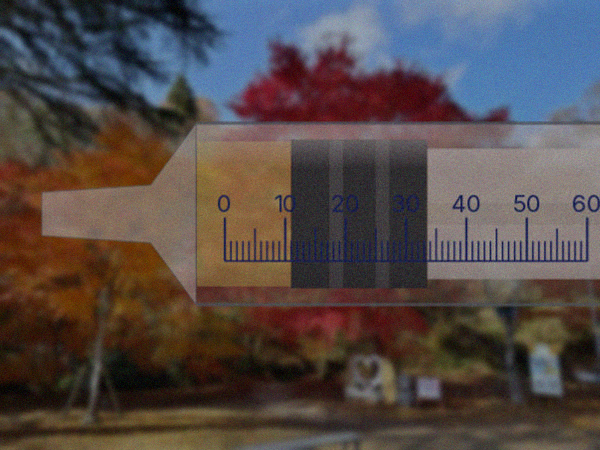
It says 11 mL
